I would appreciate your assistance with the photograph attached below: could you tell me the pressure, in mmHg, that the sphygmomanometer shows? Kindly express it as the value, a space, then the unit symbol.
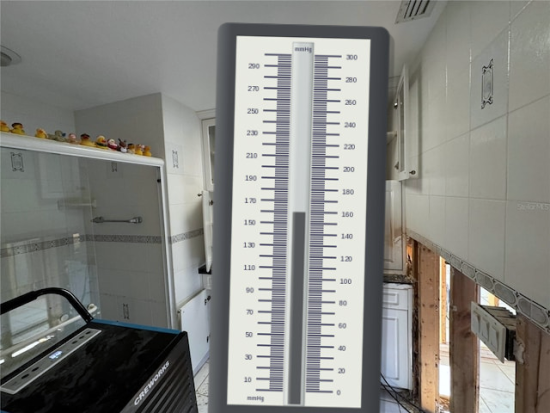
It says 160 mmHg
